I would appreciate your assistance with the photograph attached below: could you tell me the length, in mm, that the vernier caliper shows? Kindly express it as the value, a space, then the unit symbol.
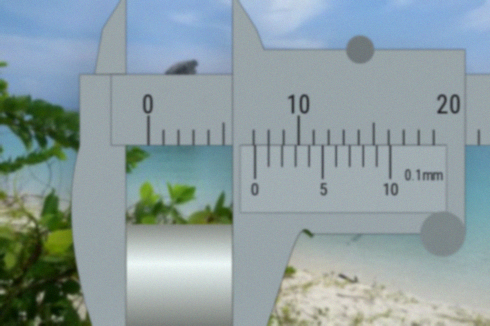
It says 7.1 mm
